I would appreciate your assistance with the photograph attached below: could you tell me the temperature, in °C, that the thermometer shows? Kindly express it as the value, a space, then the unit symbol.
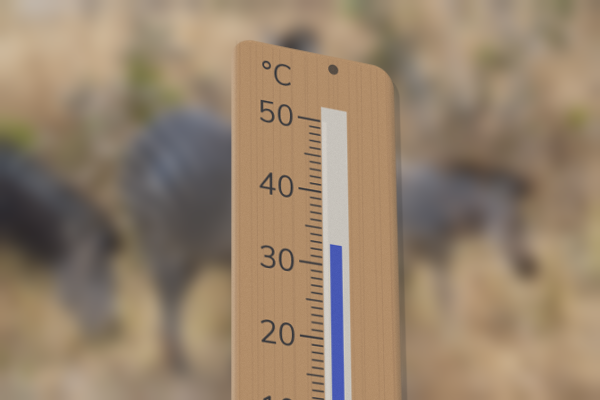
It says 33 °C
